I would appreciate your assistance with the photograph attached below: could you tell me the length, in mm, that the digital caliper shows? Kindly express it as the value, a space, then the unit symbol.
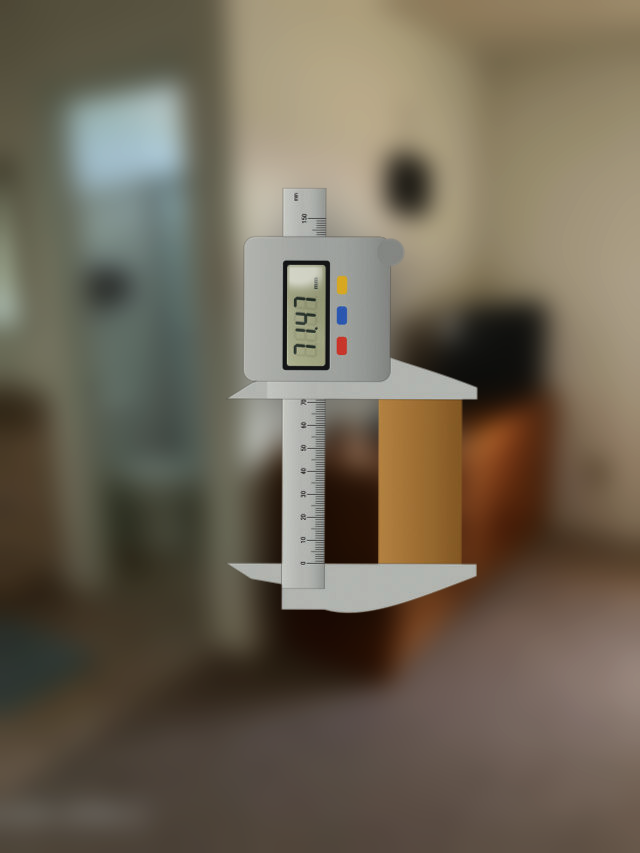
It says 71.47 mm
